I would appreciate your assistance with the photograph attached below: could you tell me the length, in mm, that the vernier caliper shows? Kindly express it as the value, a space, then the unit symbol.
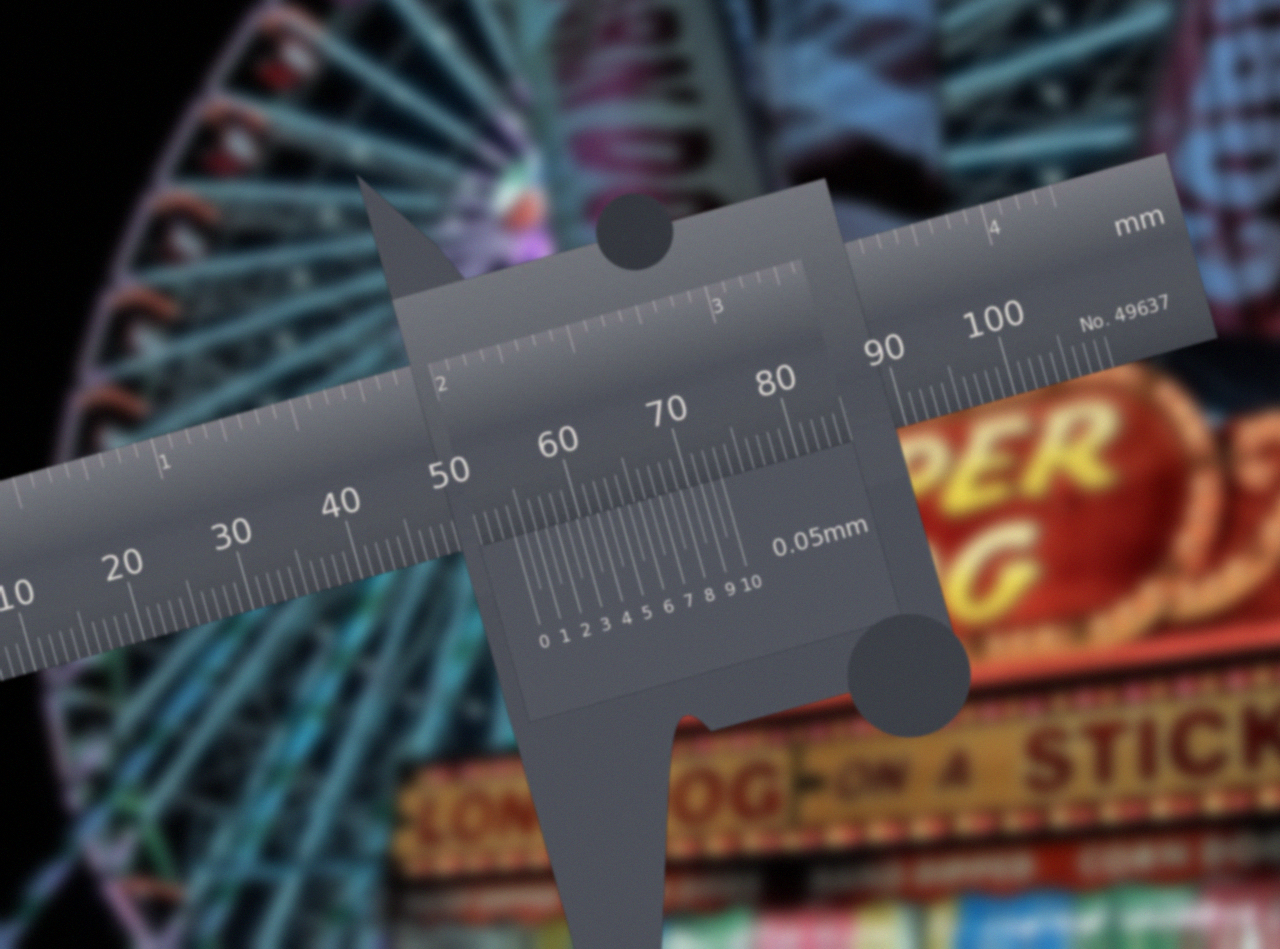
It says 54.0 mm
